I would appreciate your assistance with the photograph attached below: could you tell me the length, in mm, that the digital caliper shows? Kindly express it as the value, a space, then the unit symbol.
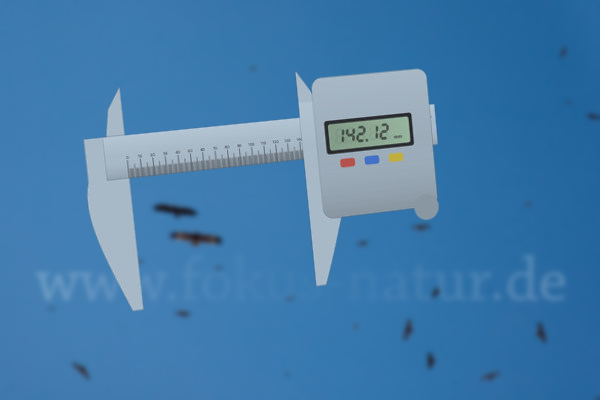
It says 142.12 mm
